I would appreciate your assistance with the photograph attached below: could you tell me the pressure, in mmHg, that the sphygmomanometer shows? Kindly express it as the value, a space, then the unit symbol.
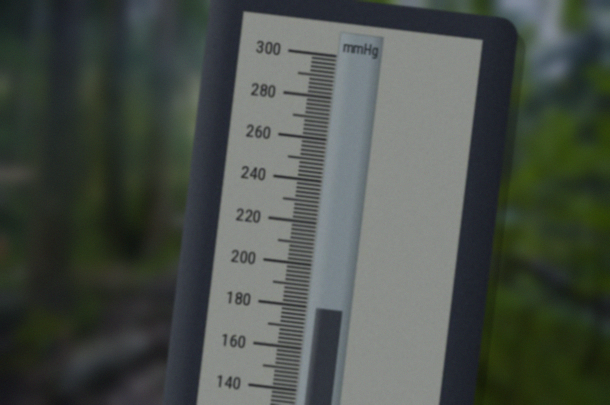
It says 180 mmHg
